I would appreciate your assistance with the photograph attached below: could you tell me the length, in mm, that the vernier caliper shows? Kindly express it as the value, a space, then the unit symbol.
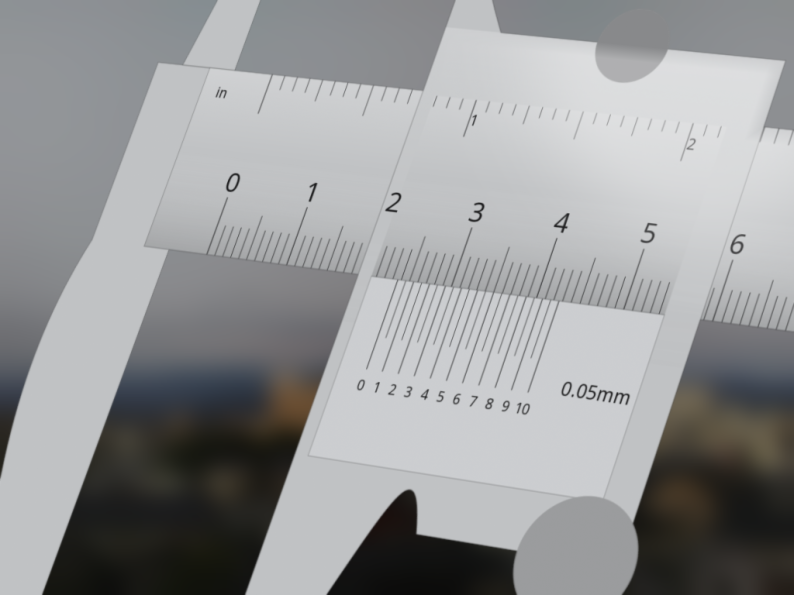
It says 23.6 mm
